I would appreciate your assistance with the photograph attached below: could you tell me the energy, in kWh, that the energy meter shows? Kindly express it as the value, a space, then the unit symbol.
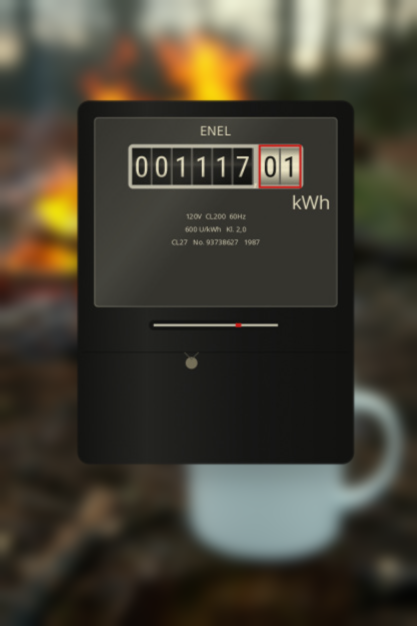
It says 1117.01 kWh
